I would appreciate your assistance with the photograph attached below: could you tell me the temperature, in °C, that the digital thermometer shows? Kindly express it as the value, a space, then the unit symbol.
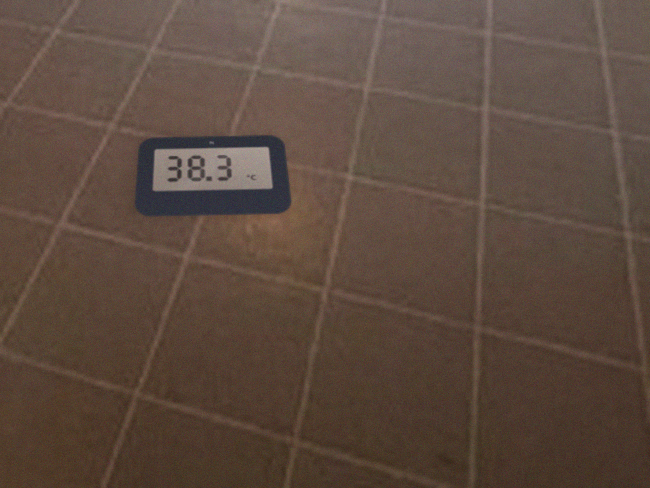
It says 38.3 °C
